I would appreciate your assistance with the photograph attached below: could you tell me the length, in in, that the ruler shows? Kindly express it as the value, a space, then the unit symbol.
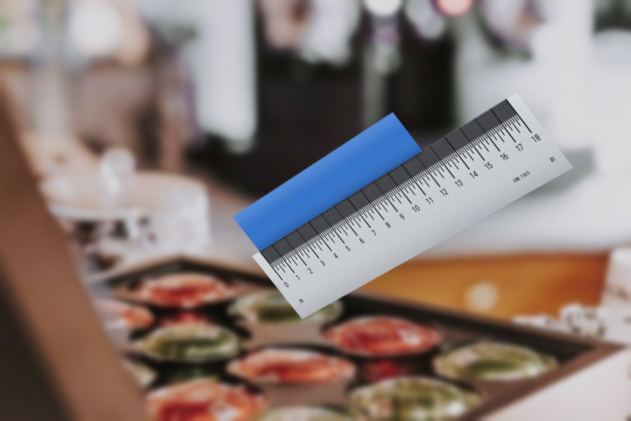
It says 12.5 in
